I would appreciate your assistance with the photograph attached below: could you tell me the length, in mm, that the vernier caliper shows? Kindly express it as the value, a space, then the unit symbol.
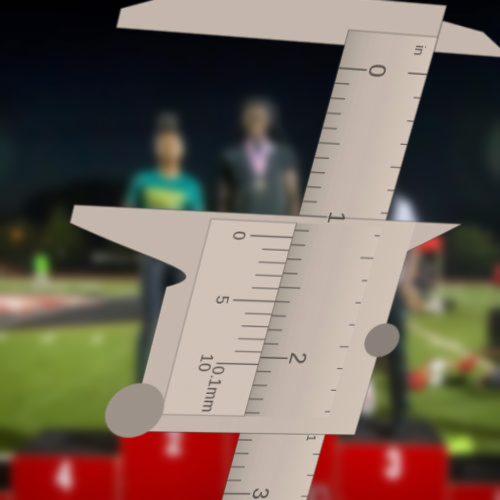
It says 11.5 mm
